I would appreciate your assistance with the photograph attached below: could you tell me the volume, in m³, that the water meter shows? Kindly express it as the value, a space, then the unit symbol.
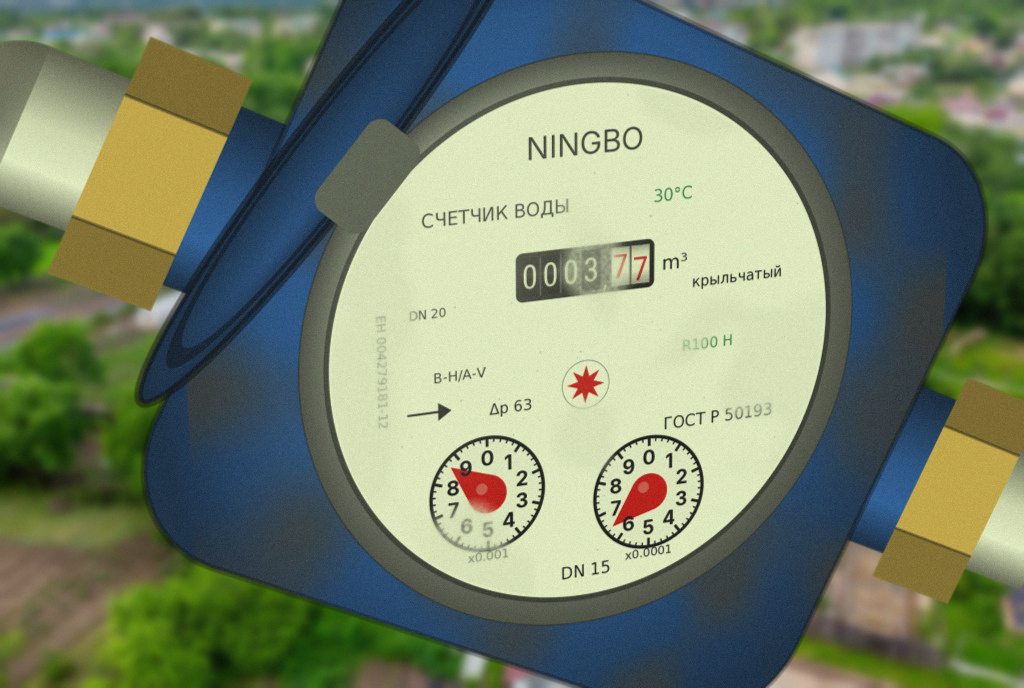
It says 3.7686 m³
